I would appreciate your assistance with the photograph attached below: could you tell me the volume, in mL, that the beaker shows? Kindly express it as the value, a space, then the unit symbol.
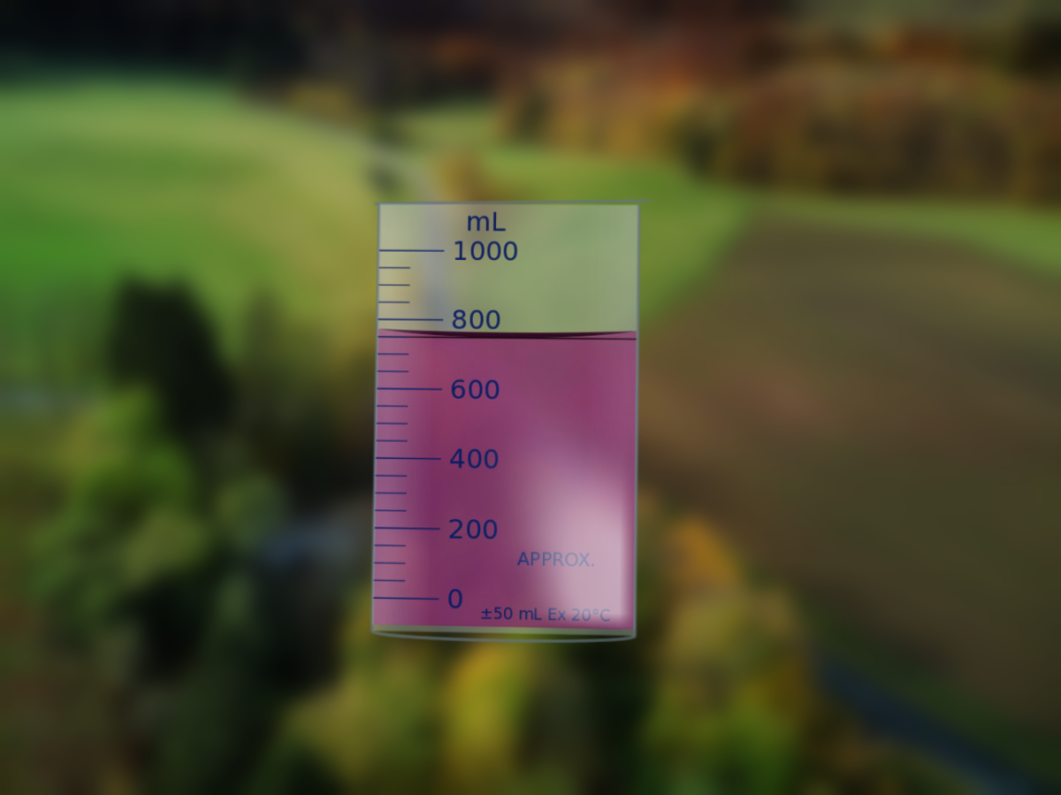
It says 750 mL
